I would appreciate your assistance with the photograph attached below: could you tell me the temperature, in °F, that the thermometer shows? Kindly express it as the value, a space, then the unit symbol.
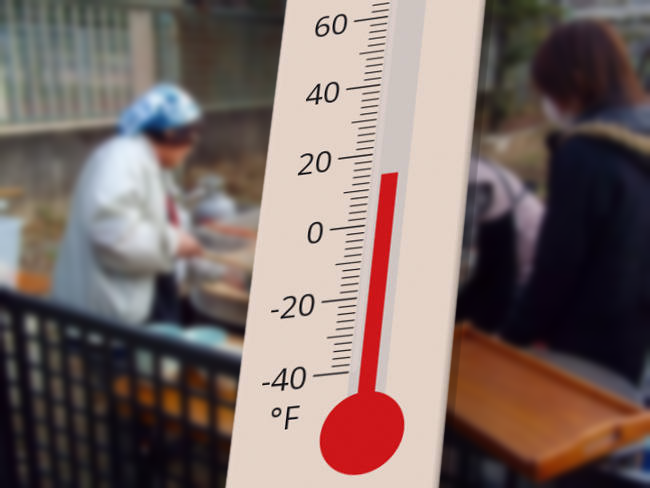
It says 14 °F
